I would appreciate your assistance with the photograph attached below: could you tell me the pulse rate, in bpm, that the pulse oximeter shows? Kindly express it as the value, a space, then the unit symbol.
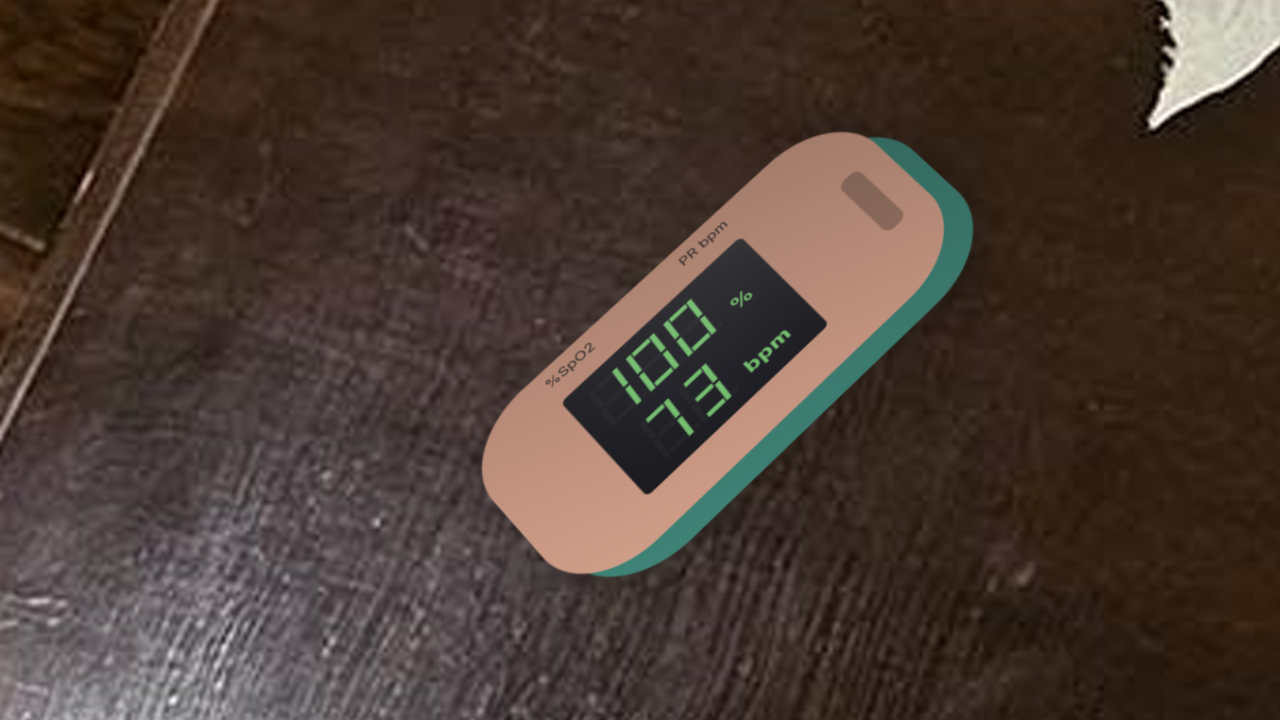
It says 73 bpm
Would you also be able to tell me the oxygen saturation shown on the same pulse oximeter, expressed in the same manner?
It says 100 %
